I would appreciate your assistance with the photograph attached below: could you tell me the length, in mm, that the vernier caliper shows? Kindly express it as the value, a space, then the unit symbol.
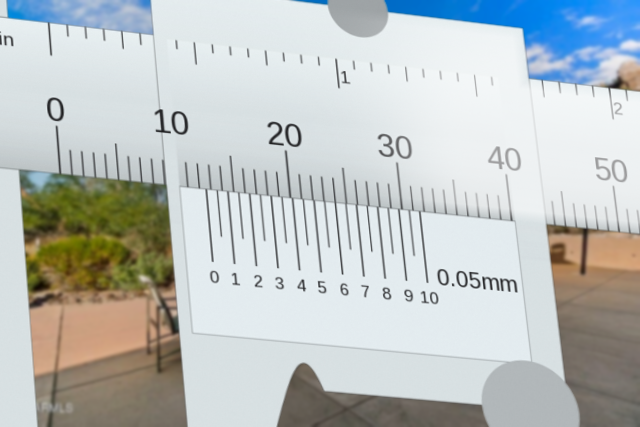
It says 12.6 mm
